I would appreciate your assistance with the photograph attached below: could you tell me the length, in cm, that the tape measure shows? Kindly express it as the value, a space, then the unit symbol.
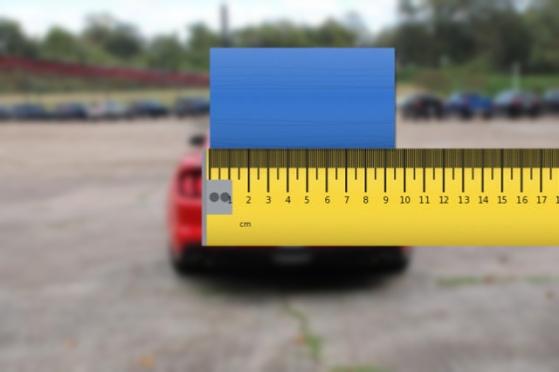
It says 9.5 cm
